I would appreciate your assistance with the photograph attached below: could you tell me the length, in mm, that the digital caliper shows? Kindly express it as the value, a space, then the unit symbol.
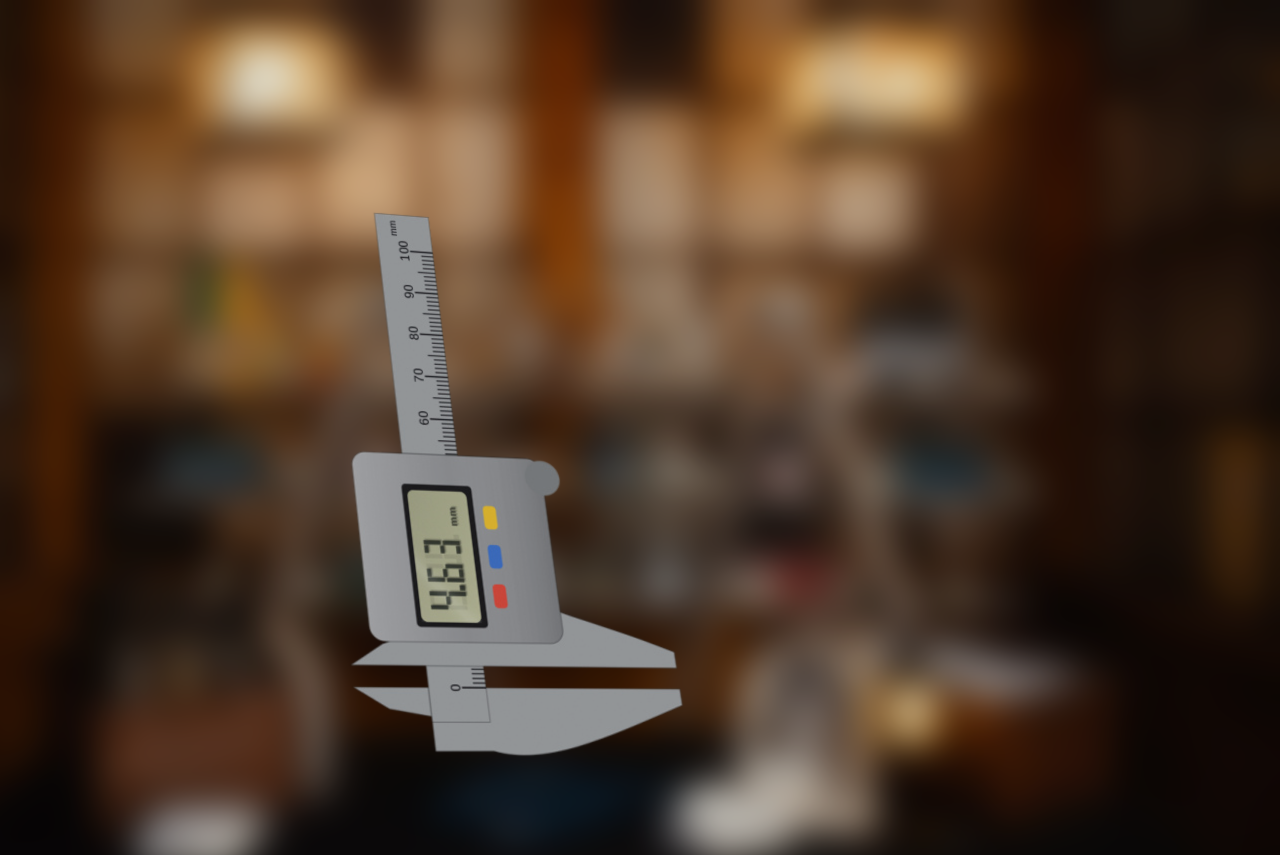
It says 4.63 mm
